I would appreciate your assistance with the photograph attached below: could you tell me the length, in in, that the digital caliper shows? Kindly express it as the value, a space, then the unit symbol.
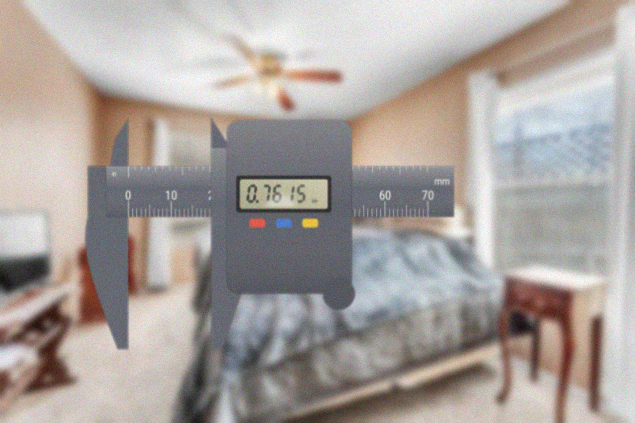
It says 0.7615 in
